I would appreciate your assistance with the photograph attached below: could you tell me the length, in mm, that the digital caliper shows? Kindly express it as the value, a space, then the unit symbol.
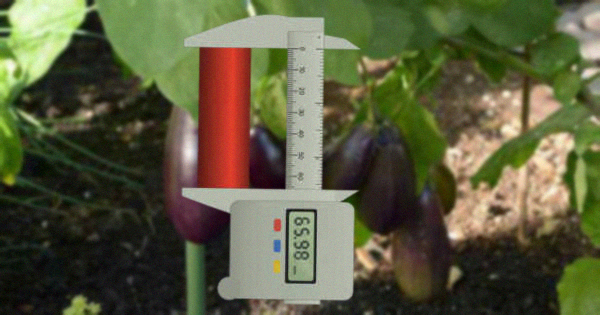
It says 65.98 mm
